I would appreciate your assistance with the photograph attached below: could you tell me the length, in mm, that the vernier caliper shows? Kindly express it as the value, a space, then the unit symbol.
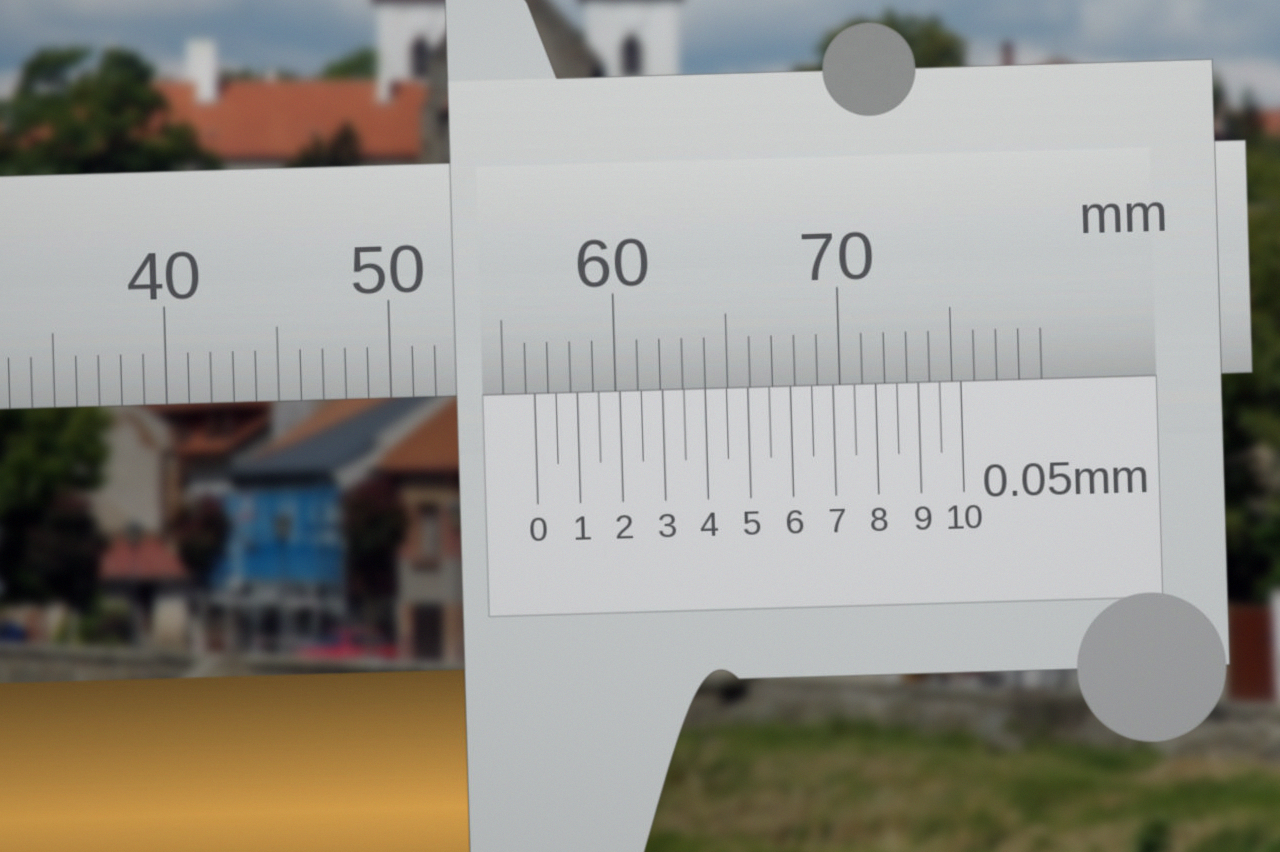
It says 56.4 mm
